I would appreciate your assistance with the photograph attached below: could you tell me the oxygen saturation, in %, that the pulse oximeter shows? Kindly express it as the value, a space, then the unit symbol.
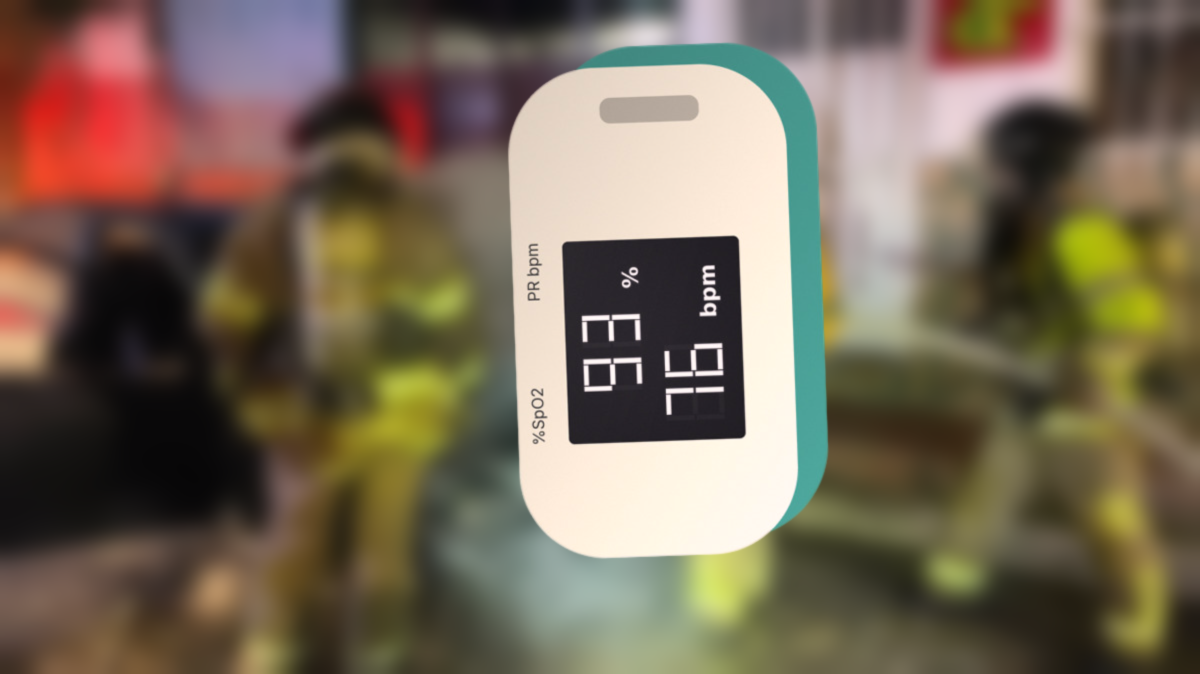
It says 93 %
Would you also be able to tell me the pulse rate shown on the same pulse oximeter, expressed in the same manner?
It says 76 bpm
